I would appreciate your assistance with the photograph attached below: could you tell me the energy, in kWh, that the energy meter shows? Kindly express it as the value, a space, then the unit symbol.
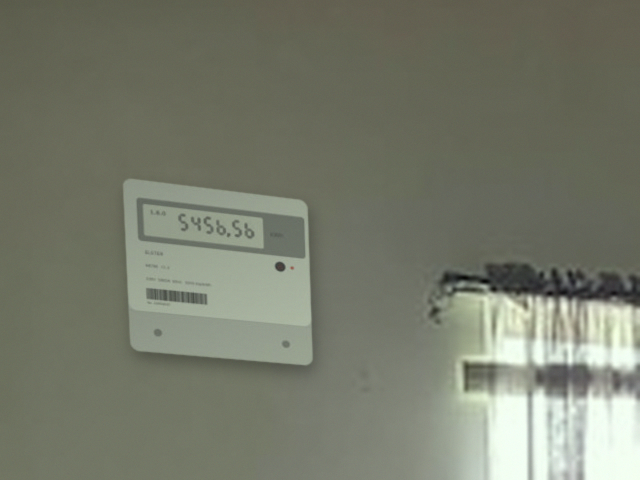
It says 5456.56 kWh
